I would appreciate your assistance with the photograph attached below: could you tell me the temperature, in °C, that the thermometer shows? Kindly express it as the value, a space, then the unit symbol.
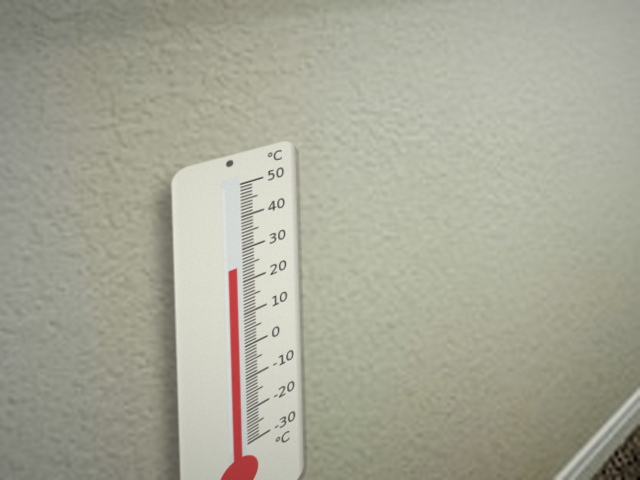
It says 25 °C
